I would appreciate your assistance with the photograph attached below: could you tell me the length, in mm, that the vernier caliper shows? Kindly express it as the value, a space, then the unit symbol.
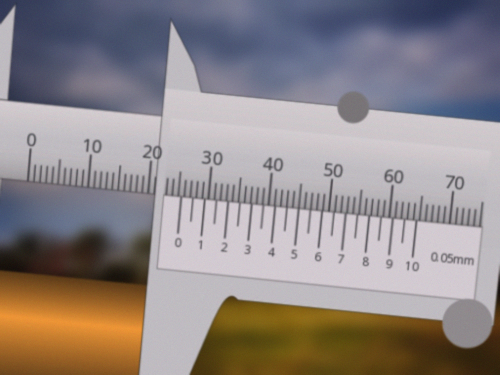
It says 25.5 mm
